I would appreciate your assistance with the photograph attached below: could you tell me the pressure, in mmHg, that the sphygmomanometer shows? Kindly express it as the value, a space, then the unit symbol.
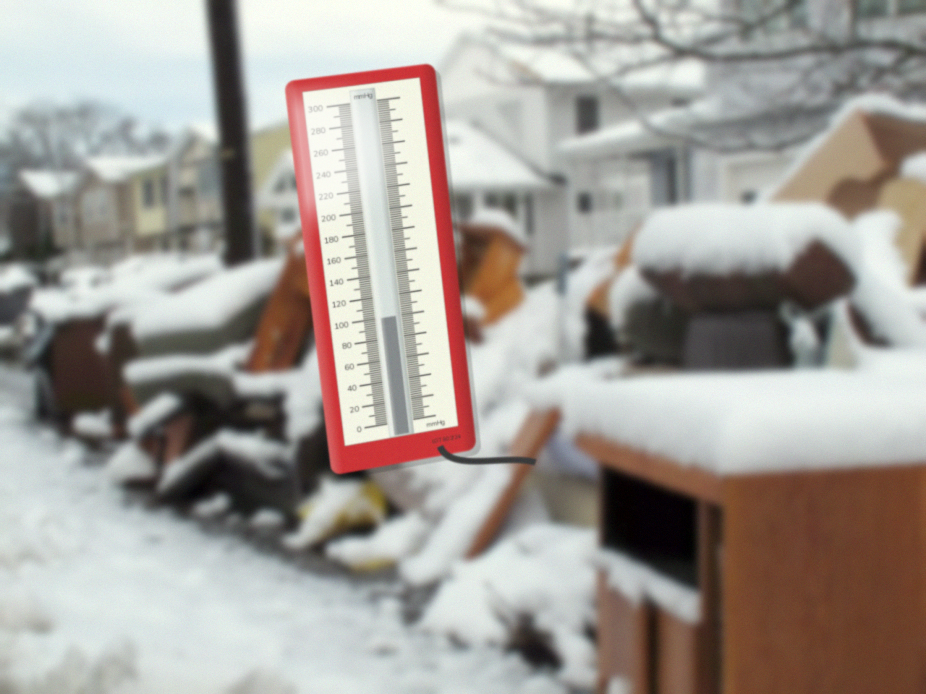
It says 100 mmHg
